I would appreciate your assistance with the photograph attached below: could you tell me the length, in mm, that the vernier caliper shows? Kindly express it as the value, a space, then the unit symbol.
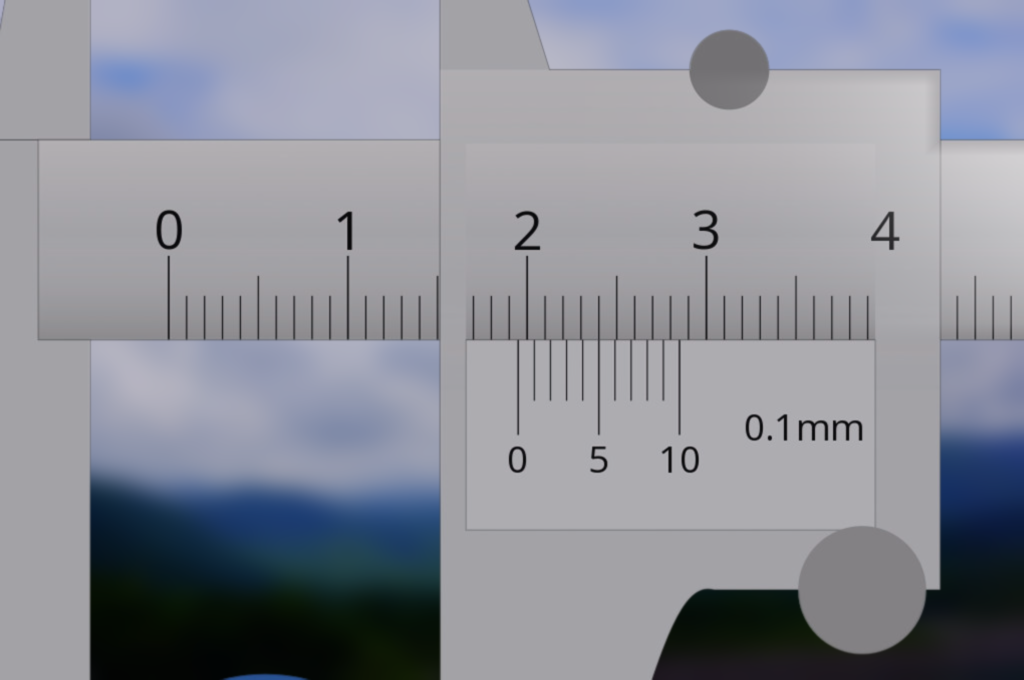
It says 19.5 mm
